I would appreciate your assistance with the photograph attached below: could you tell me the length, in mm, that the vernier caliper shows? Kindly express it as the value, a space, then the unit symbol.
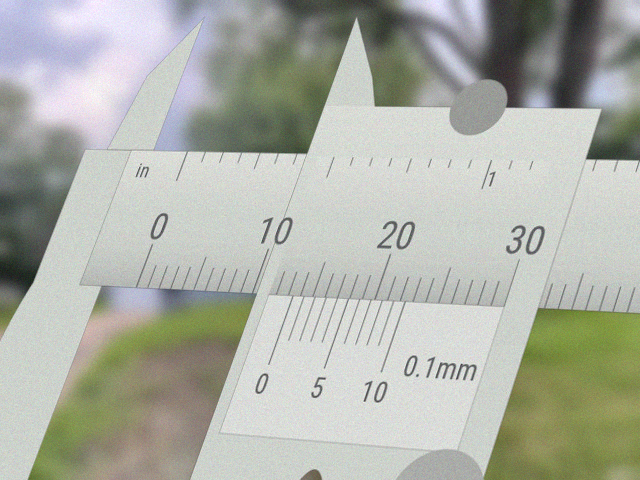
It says 13.4 mm
